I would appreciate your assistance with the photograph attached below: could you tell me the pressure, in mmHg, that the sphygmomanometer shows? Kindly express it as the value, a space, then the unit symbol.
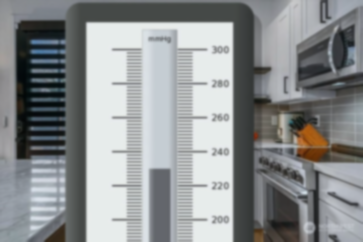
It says 230 mmHg
